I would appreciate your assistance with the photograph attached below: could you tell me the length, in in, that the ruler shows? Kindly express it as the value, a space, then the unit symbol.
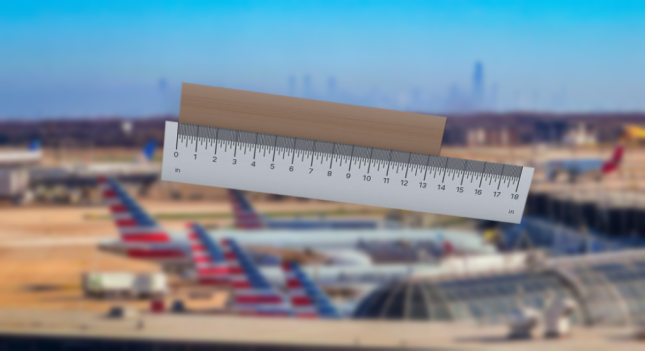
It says 13.5 in
